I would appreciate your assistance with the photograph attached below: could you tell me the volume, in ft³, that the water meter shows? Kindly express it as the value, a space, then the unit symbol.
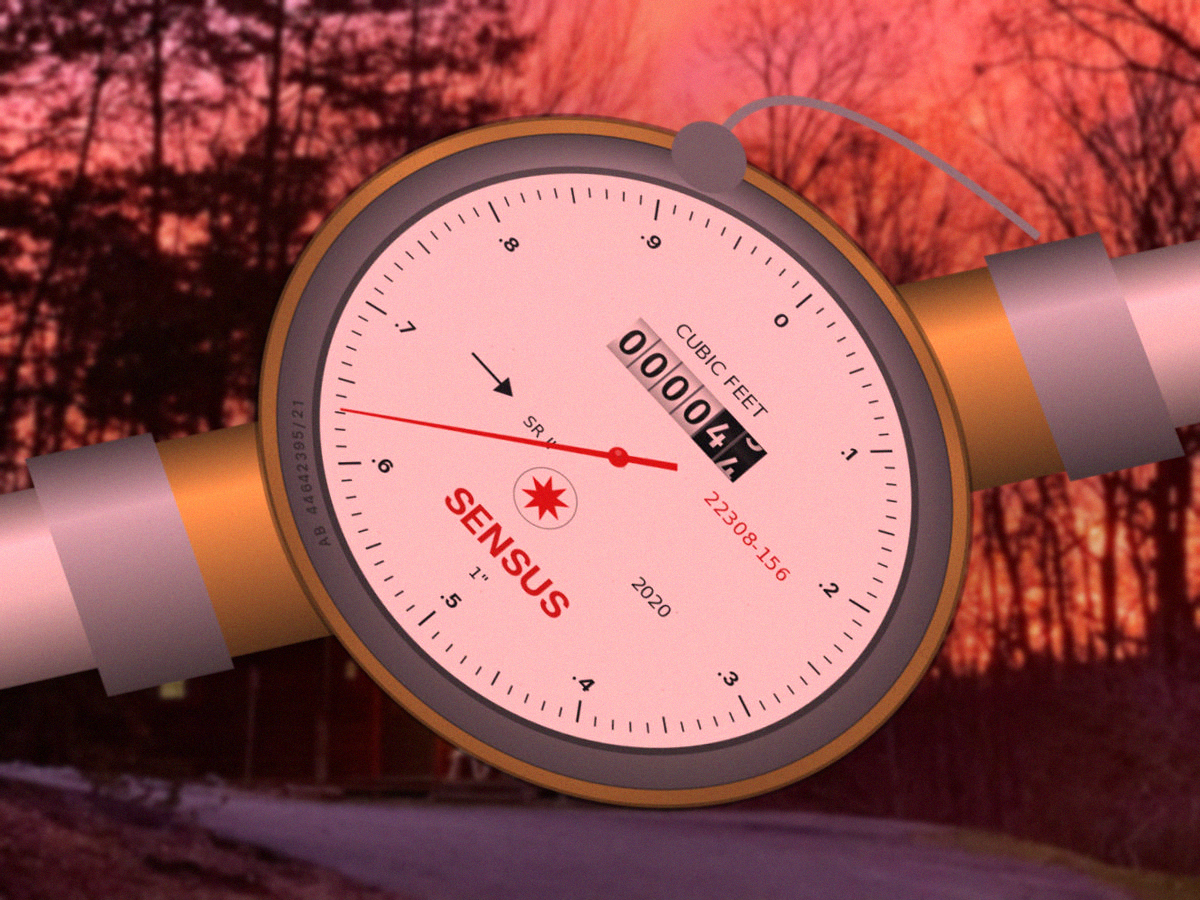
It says 43.63 ft³
